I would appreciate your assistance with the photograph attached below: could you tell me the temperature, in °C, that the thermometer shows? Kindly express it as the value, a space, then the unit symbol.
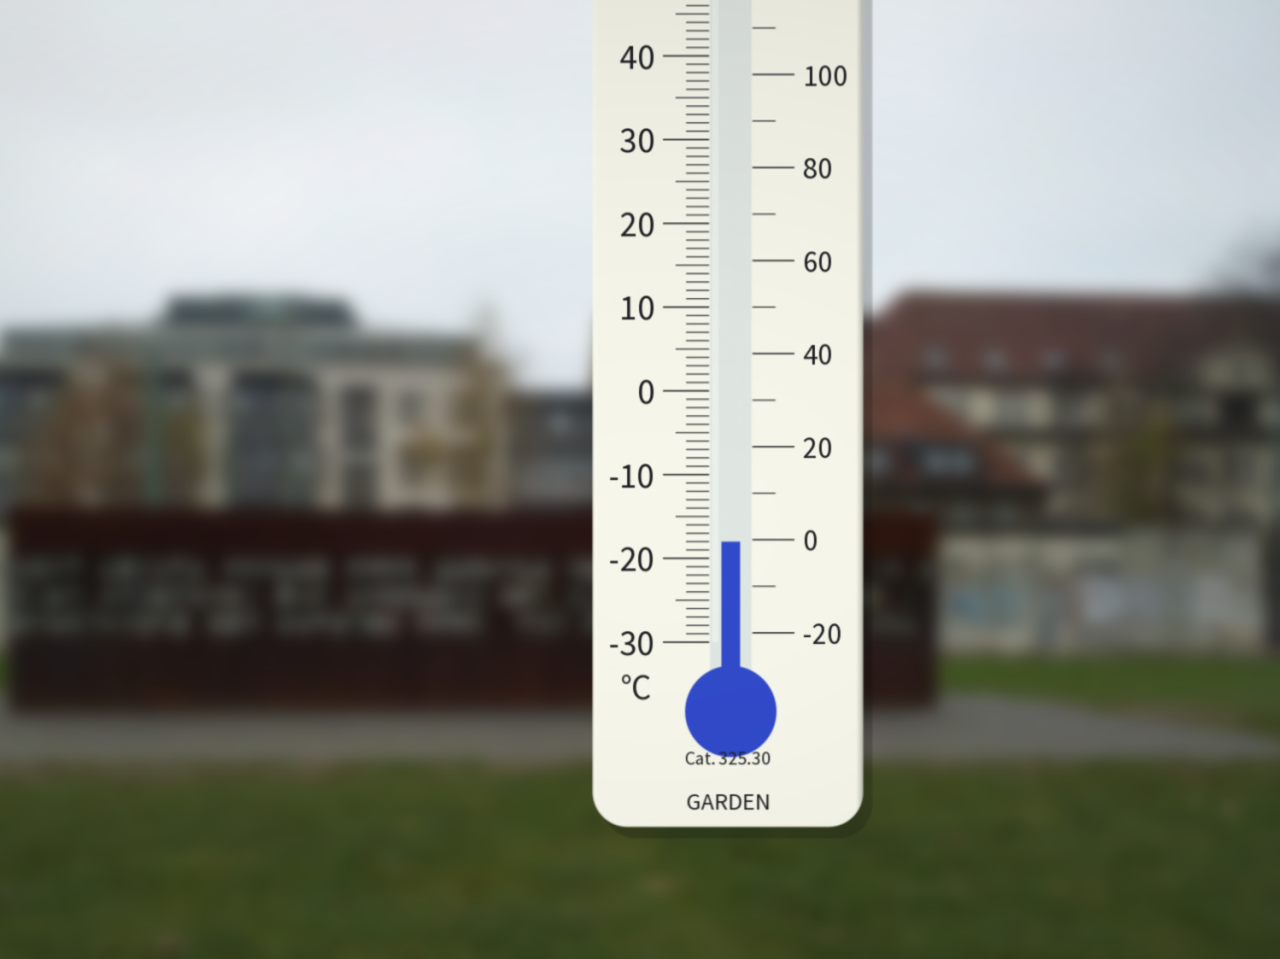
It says -18 °C
